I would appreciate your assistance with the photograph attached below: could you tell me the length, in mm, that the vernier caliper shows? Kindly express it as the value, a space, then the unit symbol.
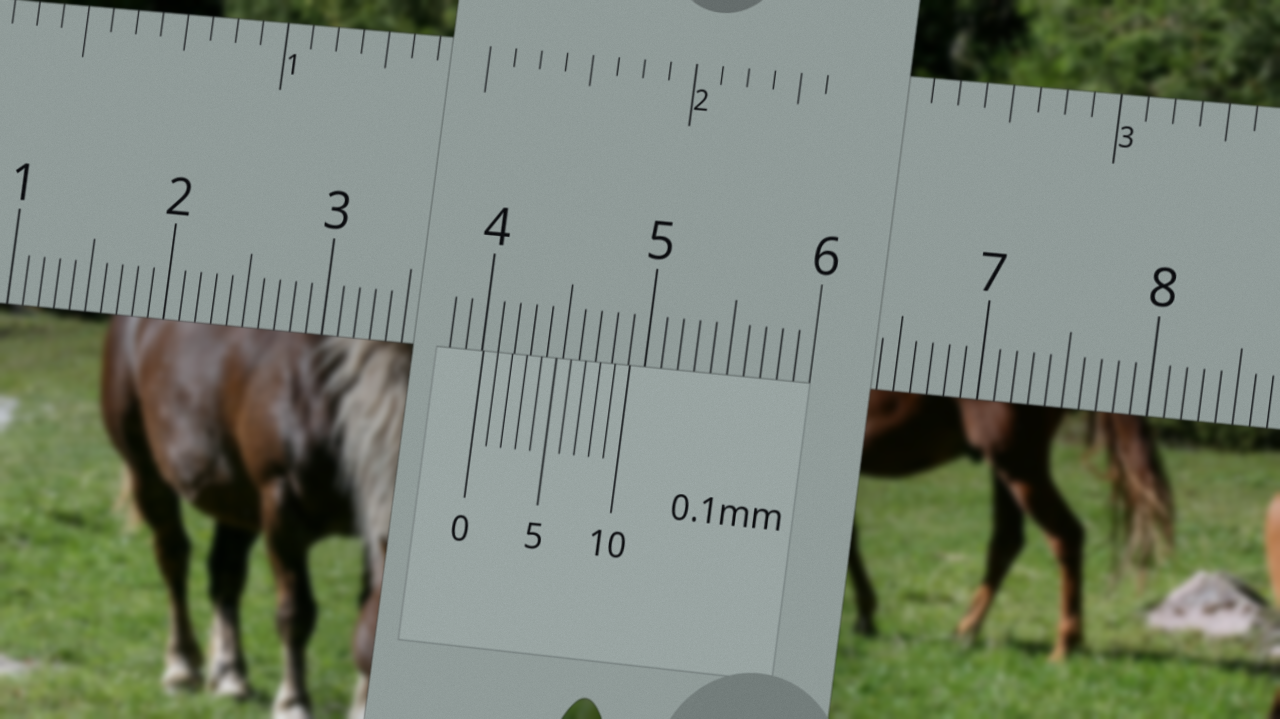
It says 40.1 mm
